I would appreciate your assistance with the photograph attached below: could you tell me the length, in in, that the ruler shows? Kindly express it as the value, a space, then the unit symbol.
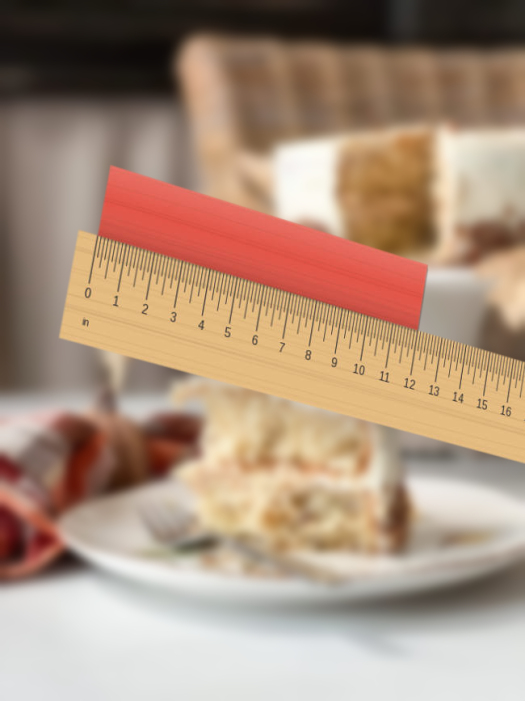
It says 12 in
